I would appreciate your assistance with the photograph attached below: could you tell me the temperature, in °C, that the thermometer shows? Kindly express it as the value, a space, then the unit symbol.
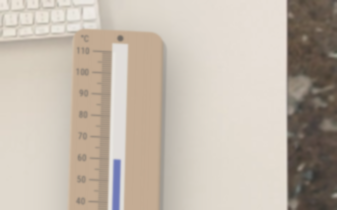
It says 60 °C
